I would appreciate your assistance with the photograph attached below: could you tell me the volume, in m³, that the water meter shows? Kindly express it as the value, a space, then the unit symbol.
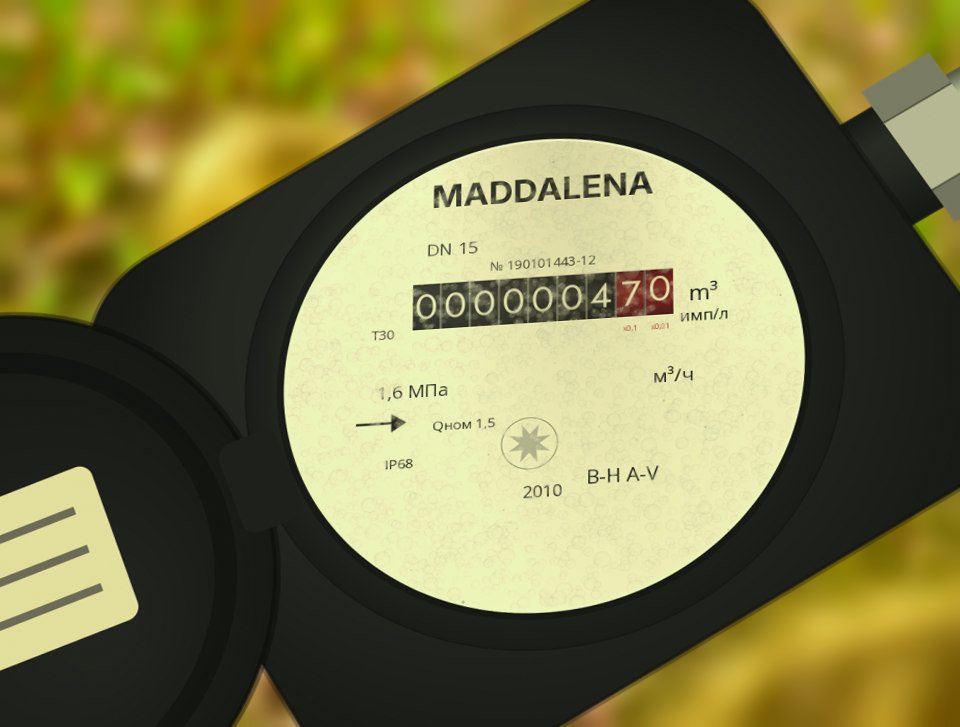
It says 4.70 m³
